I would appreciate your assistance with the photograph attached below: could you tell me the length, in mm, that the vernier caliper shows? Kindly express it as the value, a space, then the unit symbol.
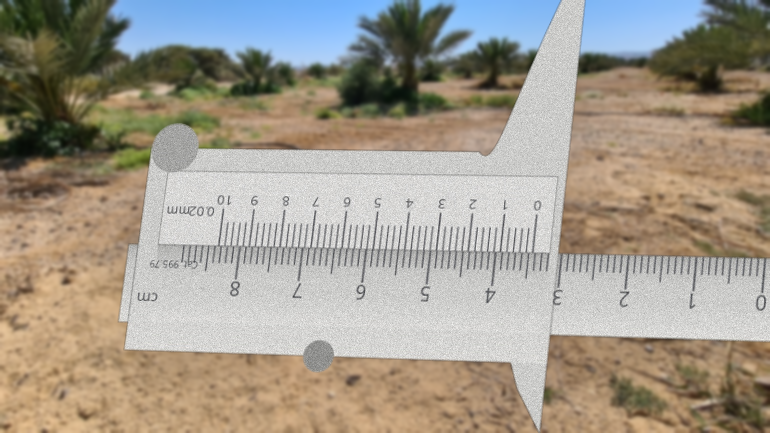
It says 34.4 mm
